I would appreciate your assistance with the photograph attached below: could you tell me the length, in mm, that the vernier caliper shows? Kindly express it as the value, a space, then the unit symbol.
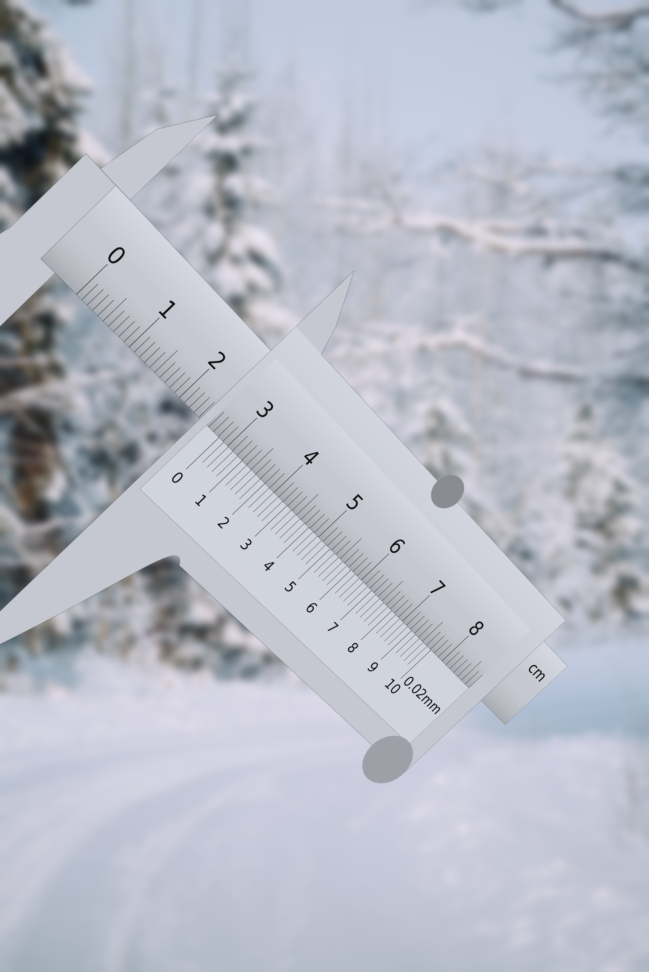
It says 28.2 mm
